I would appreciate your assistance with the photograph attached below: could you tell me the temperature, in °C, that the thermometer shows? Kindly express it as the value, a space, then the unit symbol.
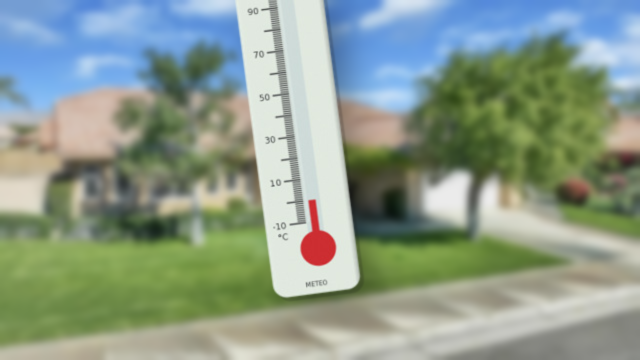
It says 0 °C
